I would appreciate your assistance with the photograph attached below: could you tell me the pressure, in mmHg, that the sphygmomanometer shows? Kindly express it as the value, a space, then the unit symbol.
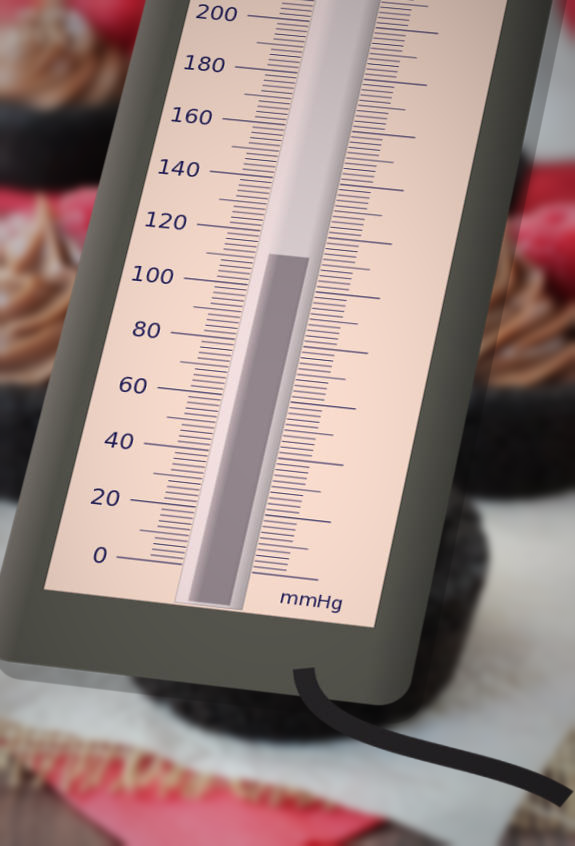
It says 112 mmHg
